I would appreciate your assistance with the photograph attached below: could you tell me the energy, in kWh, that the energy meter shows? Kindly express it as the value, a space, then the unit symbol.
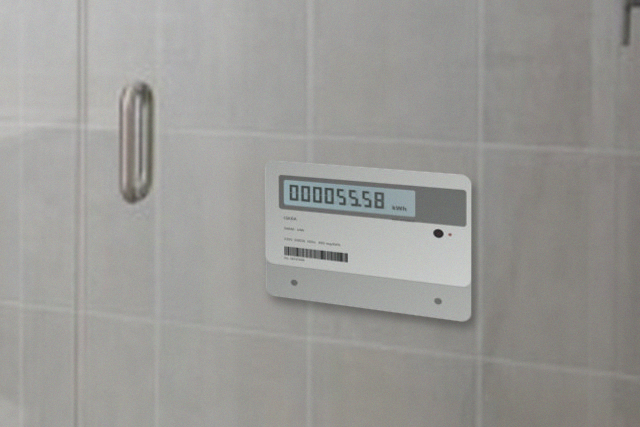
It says 55.58 kWh
